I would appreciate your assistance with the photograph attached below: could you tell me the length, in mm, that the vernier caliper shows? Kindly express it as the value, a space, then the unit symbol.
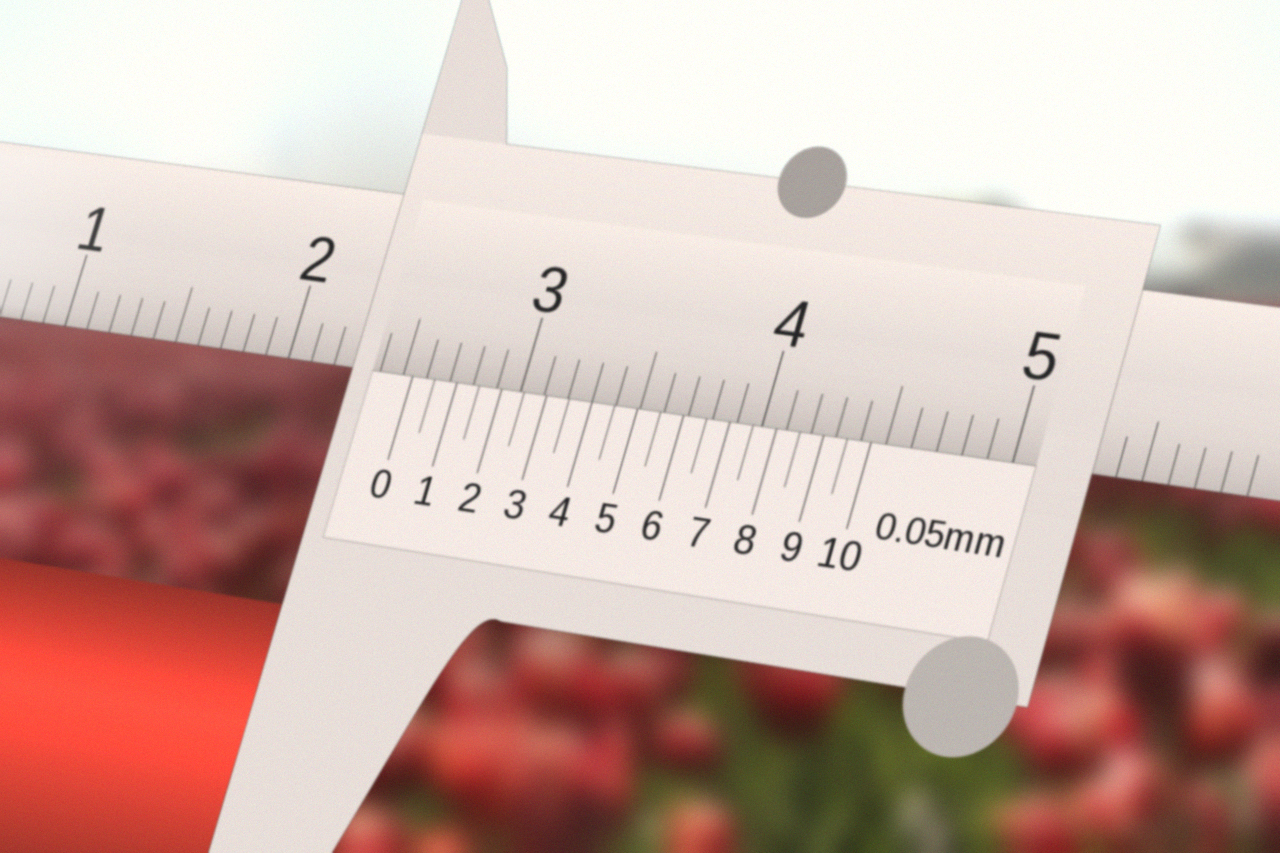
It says 25.4 mm
